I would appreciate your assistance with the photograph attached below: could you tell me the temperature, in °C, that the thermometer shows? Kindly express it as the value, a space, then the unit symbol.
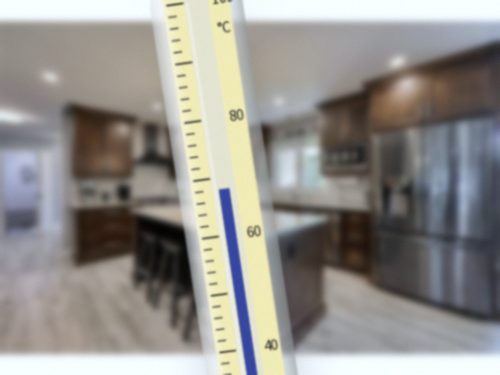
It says 68 °C
